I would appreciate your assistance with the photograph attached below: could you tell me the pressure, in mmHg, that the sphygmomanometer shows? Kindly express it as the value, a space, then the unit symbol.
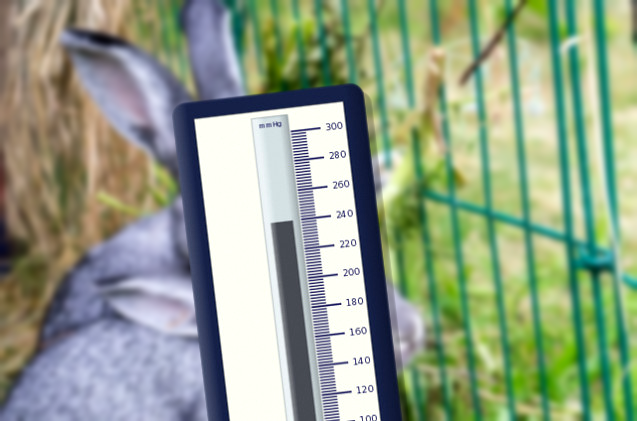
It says 240 mmHg
